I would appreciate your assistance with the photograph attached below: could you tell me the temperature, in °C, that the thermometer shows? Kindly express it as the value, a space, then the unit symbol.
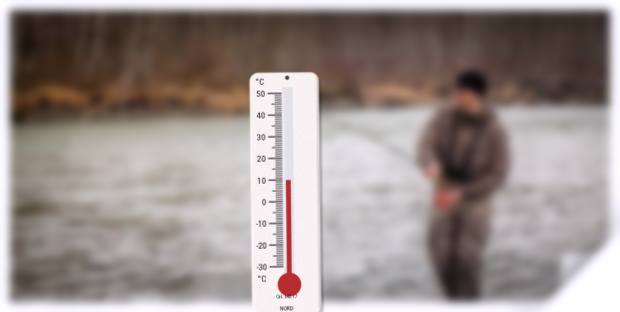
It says 10 °C
